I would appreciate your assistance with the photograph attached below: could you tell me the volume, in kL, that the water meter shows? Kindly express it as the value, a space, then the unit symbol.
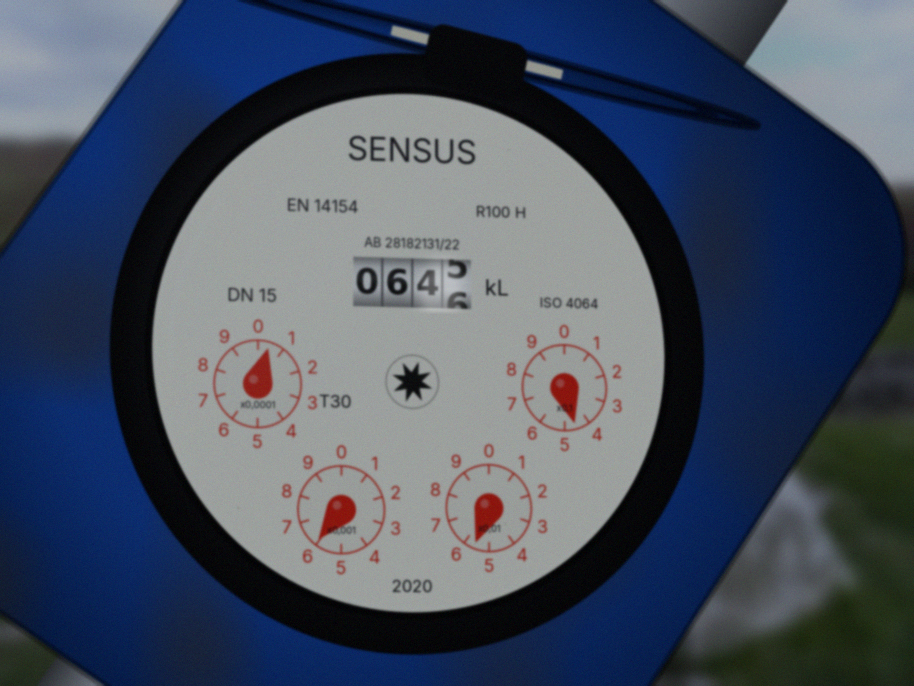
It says 645.4560 kL
